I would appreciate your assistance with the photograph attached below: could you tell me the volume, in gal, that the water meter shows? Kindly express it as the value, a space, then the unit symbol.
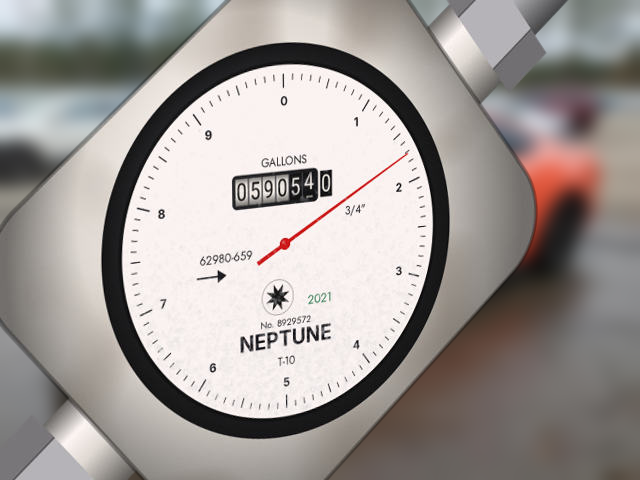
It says 590541.7 gal
